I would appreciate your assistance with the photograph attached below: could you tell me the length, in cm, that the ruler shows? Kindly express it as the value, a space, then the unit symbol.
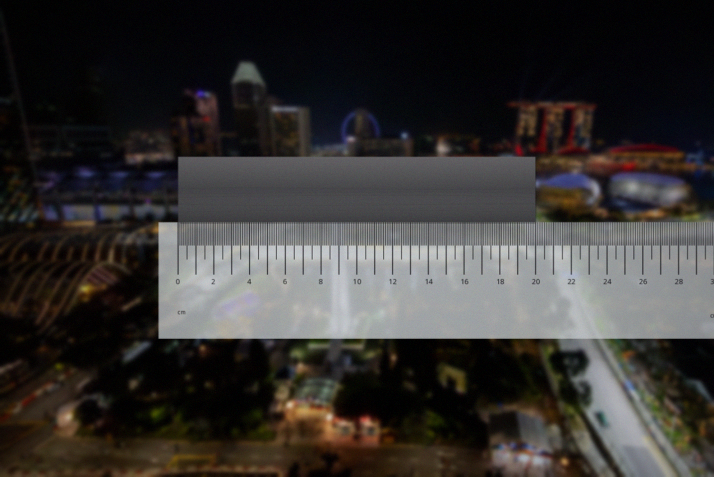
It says 20 cm
